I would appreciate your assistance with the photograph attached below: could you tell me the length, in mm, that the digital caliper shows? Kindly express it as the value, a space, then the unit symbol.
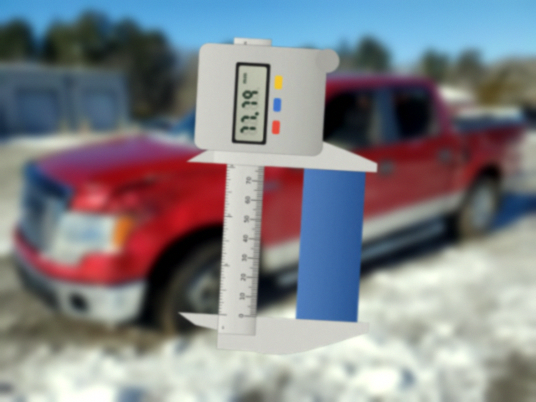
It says 77.79 mm
